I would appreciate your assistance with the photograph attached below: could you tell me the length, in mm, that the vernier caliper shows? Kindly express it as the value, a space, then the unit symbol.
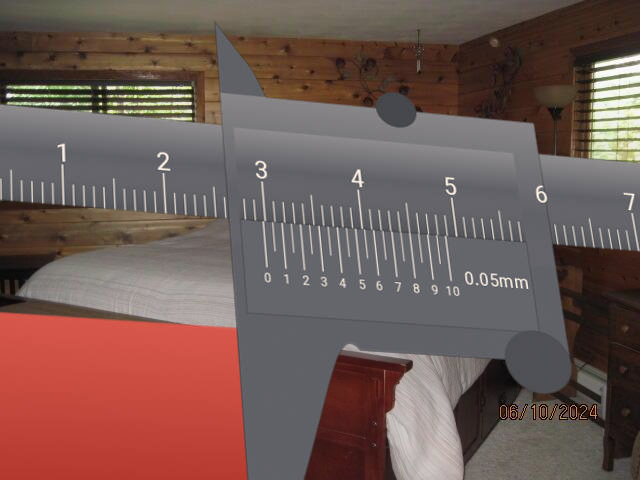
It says 29.8 mm
